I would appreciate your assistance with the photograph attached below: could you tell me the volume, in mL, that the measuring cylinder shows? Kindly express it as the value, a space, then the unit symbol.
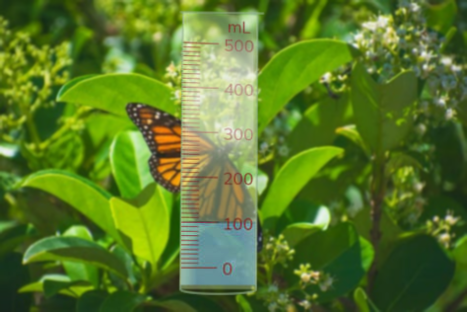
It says 100 mL
